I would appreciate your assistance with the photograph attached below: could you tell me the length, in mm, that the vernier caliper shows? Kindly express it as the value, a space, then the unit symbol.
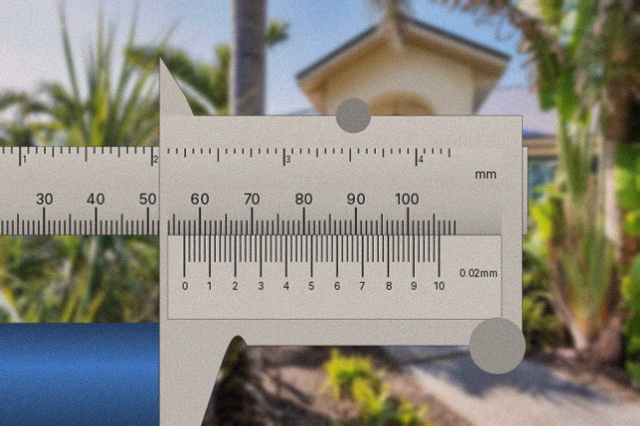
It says 57.0 mm
